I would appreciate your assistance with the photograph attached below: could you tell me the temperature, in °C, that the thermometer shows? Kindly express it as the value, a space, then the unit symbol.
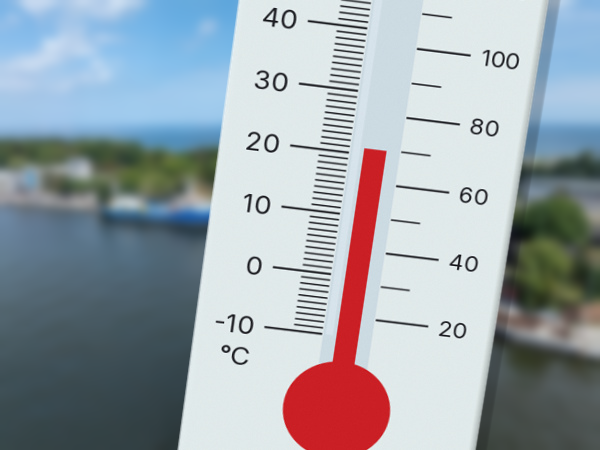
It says 21 °C
